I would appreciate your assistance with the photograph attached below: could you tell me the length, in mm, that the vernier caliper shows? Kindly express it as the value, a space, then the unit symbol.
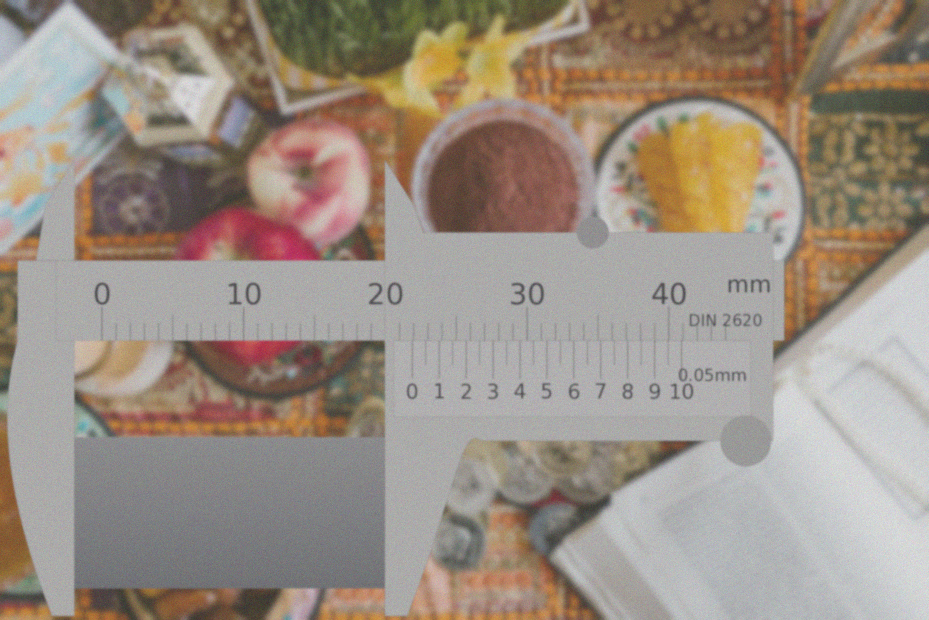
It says 21.9 mm
